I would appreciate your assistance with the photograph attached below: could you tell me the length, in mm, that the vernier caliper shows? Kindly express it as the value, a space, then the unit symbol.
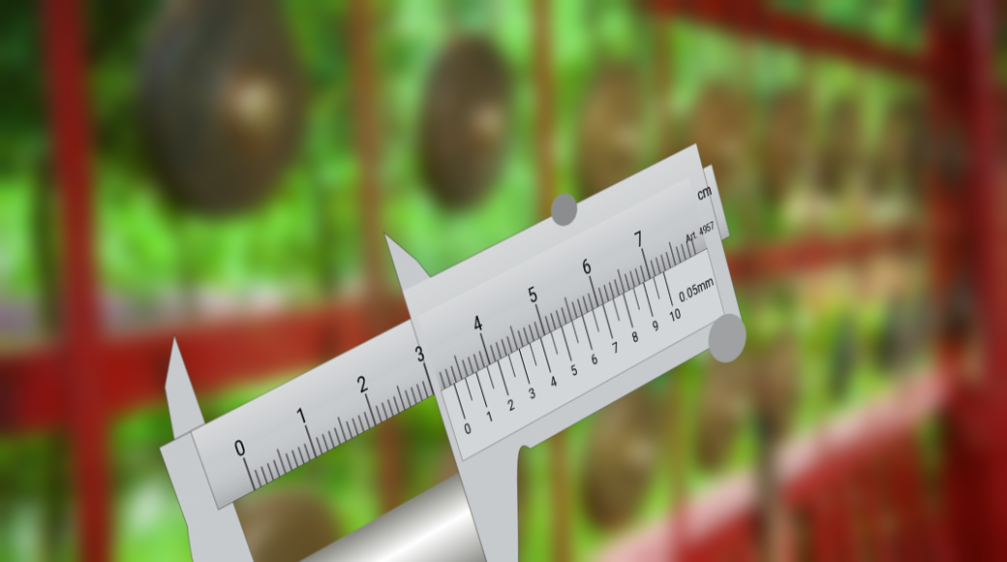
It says 33.6 mm
